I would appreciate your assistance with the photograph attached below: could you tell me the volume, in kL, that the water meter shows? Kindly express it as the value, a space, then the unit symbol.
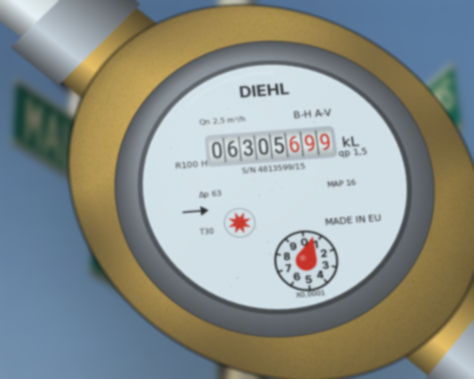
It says 6305.6990 kL
